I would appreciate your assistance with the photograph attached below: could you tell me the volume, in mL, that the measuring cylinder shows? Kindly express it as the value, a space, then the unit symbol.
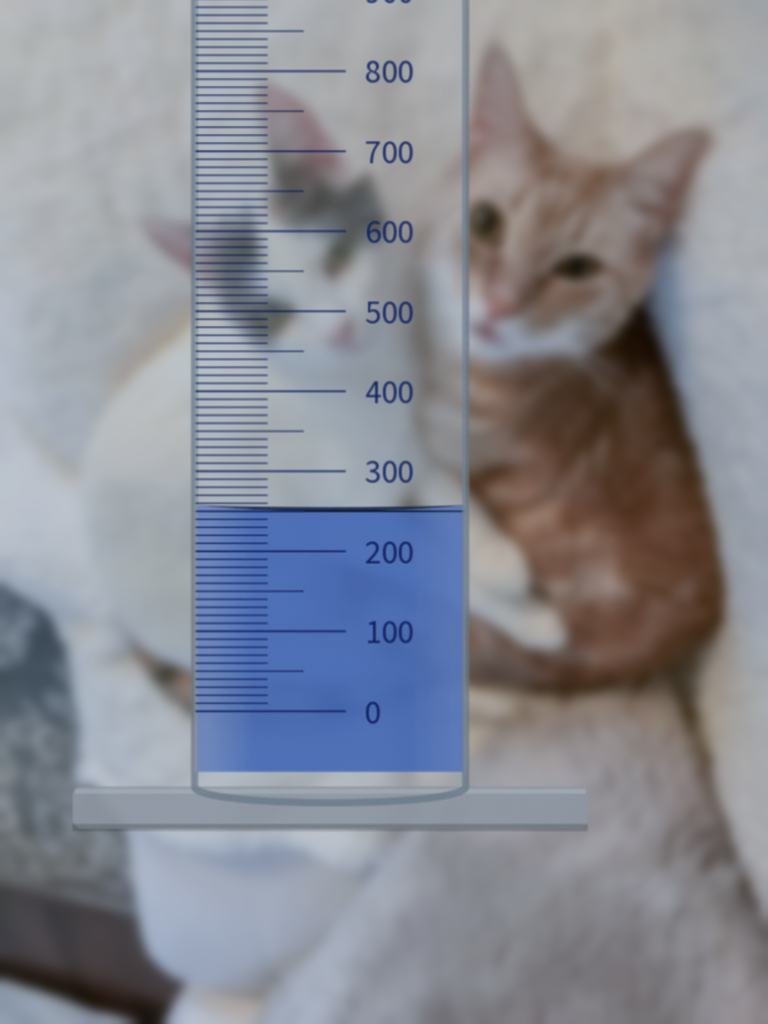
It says 250 mL
